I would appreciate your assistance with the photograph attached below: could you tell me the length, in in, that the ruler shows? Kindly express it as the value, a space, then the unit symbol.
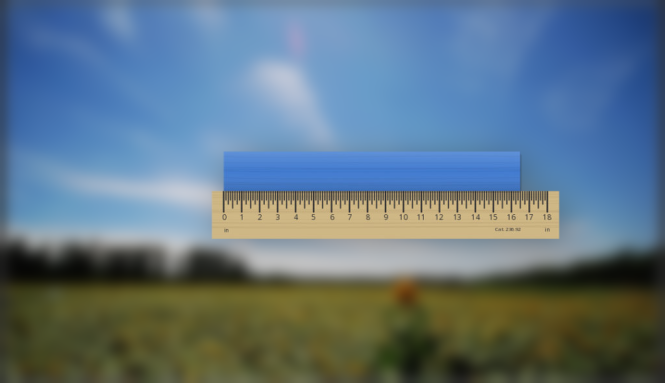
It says 16.5 in
